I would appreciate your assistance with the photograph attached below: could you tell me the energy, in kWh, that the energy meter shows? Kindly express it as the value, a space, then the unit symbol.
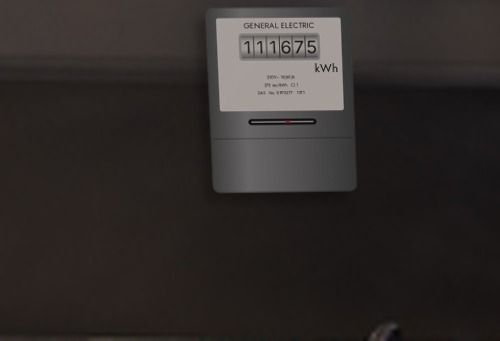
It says 111675 kWh
